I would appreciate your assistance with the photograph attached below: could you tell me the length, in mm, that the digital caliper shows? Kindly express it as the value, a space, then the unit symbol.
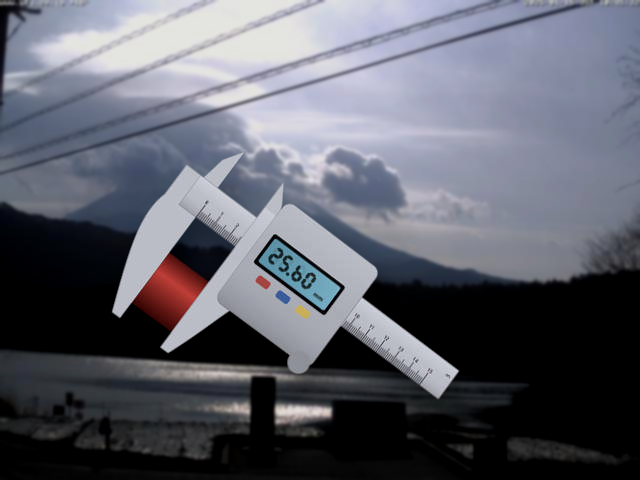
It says 25.60 mm
